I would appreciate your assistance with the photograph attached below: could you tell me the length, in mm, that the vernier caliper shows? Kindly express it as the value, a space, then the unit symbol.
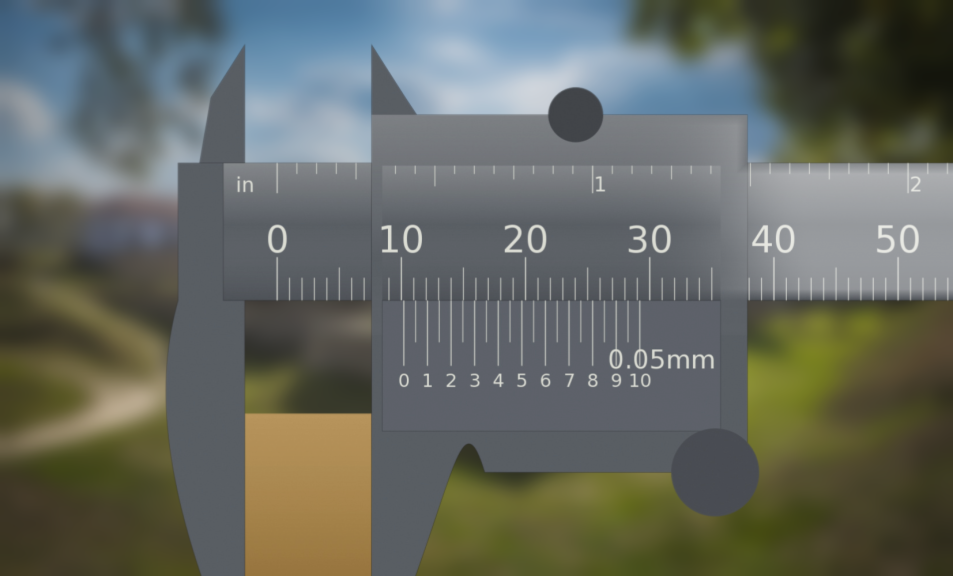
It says 10.2 mm
